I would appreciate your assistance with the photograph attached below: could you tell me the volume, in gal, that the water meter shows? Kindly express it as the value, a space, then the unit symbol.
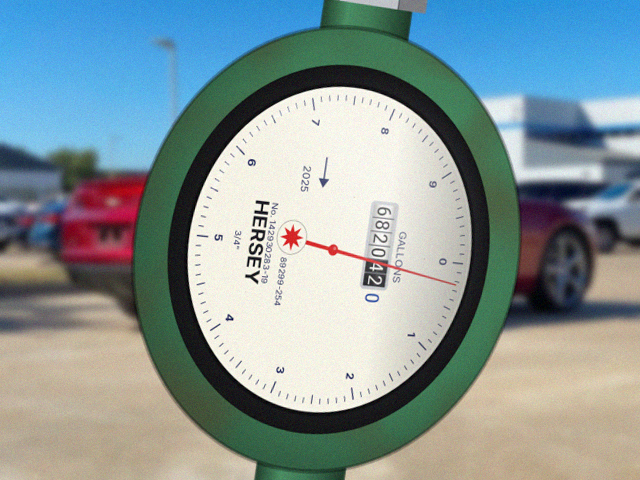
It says 6820420.2 gal
